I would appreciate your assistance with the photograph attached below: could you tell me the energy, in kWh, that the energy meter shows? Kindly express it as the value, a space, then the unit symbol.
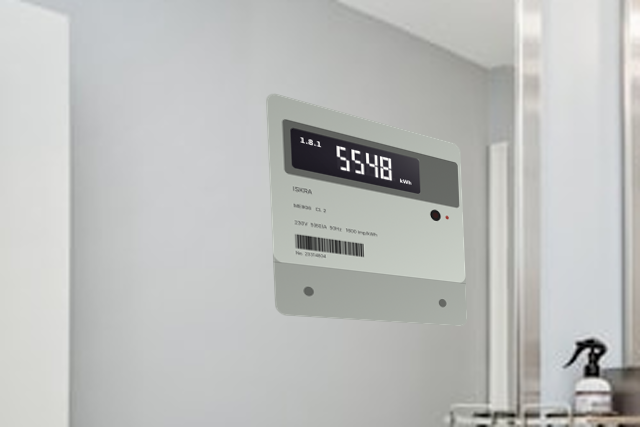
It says 5548 kWh
